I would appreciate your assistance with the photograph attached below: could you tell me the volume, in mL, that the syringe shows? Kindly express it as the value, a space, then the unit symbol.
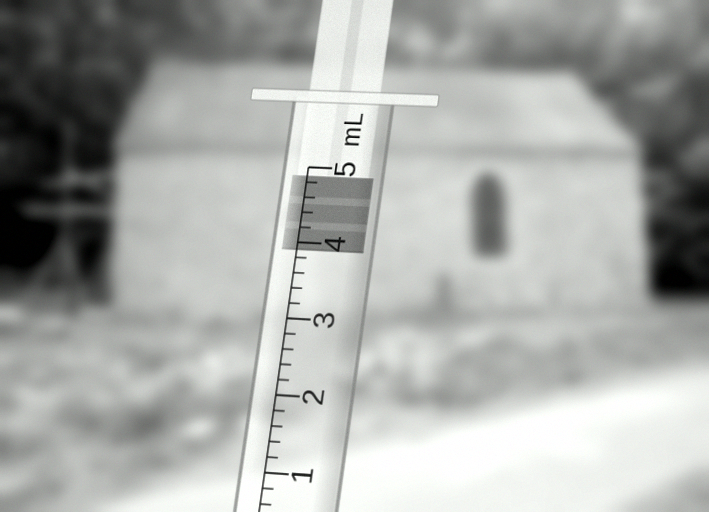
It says 3.9 mL
